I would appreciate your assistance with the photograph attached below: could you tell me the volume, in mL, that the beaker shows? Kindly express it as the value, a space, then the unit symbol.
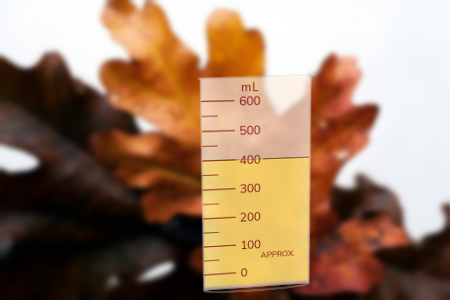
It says 400 mL
